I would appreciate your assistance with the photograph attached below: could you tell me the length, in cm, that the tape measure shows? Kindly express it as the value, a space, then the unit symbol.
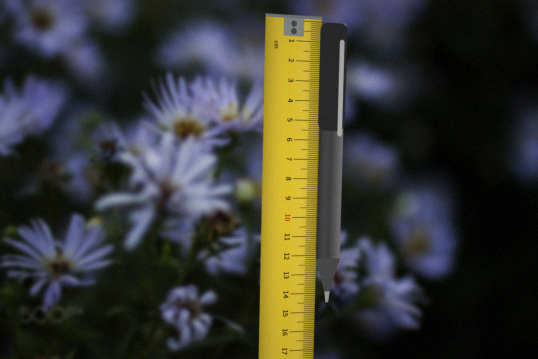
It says 14.5 cm
